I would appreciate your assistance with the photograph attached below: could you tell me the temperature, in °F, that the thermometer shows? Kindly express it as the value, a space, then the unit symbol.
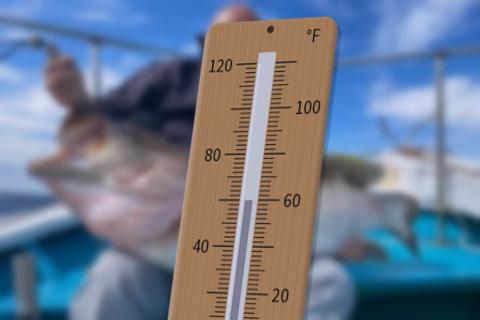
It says 60 °F
